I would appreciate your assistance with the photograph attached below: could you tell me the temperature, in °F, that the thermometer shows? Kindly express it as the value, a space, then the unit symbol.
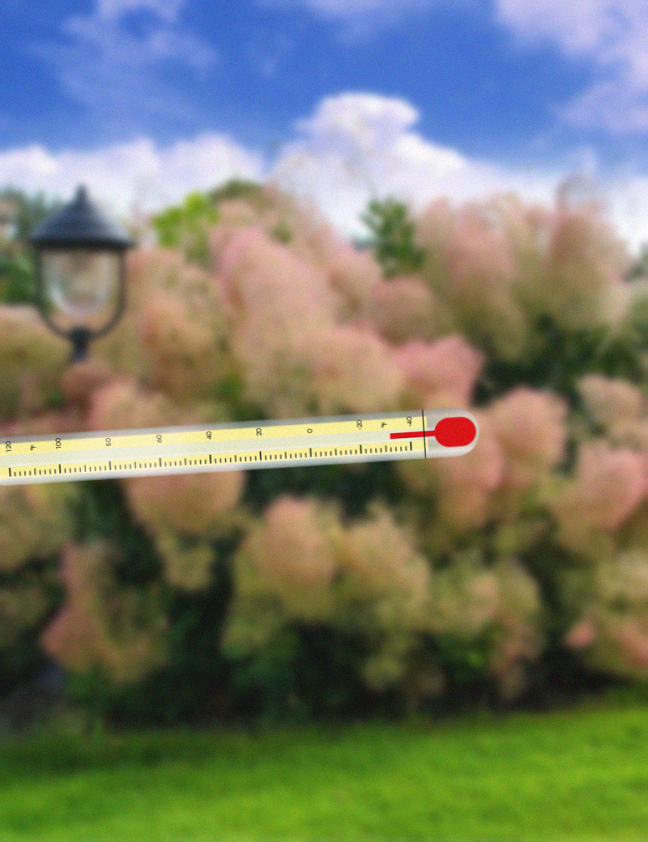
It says -32 °F
